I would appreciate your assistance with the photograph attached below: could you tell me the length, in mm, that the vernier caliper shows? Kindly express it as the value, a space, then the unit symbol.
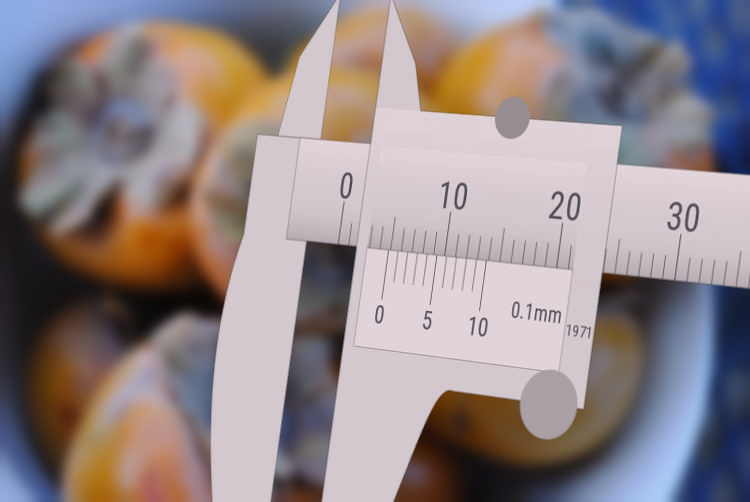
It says 4.8 mm
